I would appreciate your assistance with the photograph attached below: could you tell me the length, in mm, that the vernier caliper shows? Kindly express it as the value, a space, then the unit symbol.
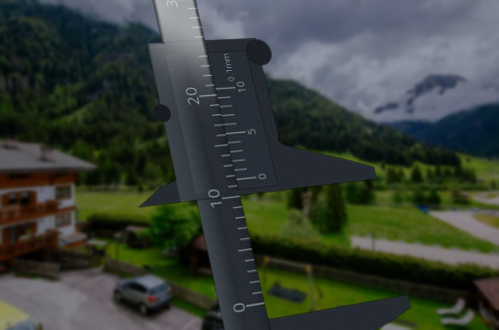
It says 11.6 mm
